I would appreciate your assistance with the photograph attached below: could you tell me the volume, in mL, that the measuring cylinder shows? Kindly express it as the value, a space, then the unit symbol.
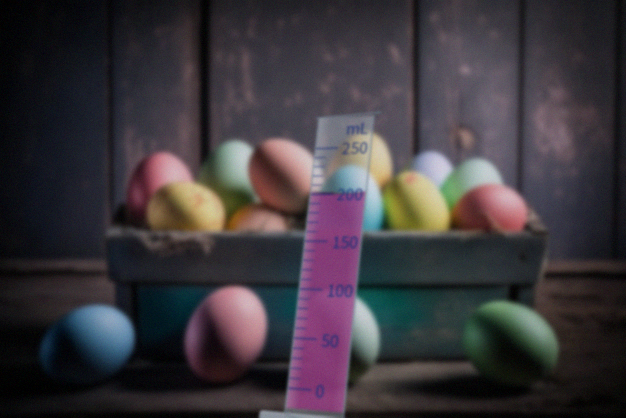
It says 200 mL
